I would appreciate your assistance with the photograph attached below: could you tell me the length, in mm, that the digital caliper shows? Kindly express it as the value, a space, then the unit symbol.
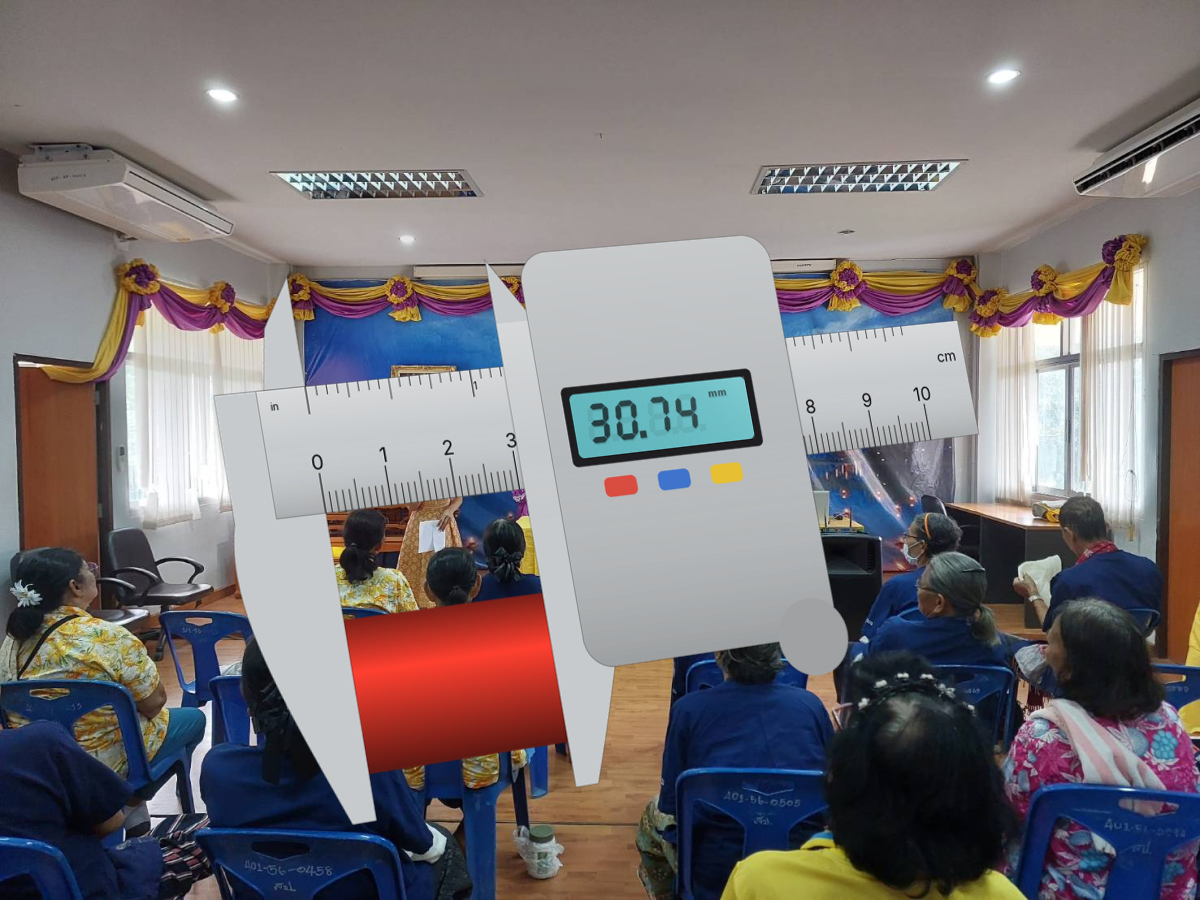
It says 30.74 mm
